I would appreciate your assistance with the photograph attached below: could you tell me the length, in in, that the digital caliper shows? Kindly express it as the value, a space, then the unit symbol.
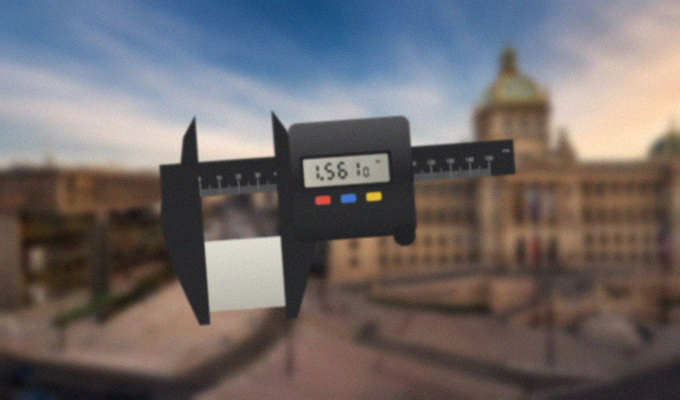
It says 1.5610 in
